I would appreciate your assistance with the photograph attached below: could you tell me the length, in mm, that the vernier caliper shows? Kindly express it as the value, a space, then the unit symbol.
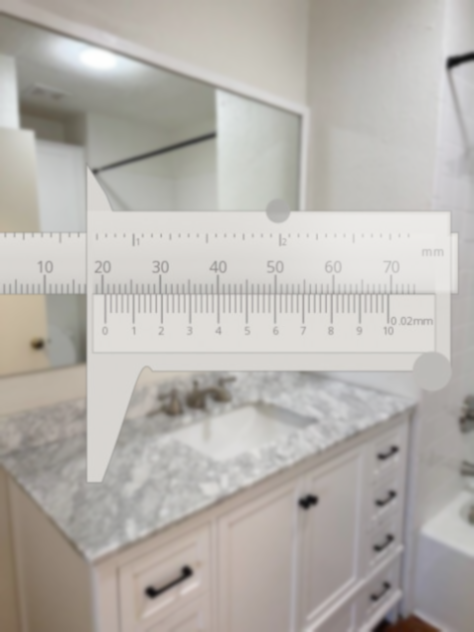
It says 20.5 mm
